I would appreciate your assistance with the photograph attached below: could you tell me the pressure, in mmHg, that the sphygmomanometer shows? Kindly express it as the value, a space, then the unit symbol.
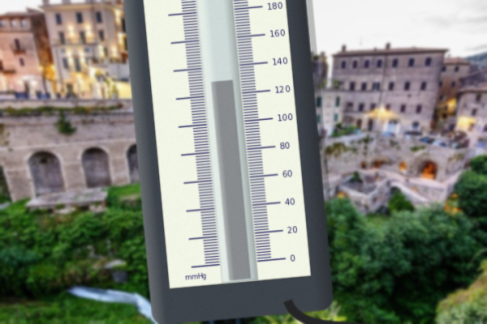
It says 130 mmHg
